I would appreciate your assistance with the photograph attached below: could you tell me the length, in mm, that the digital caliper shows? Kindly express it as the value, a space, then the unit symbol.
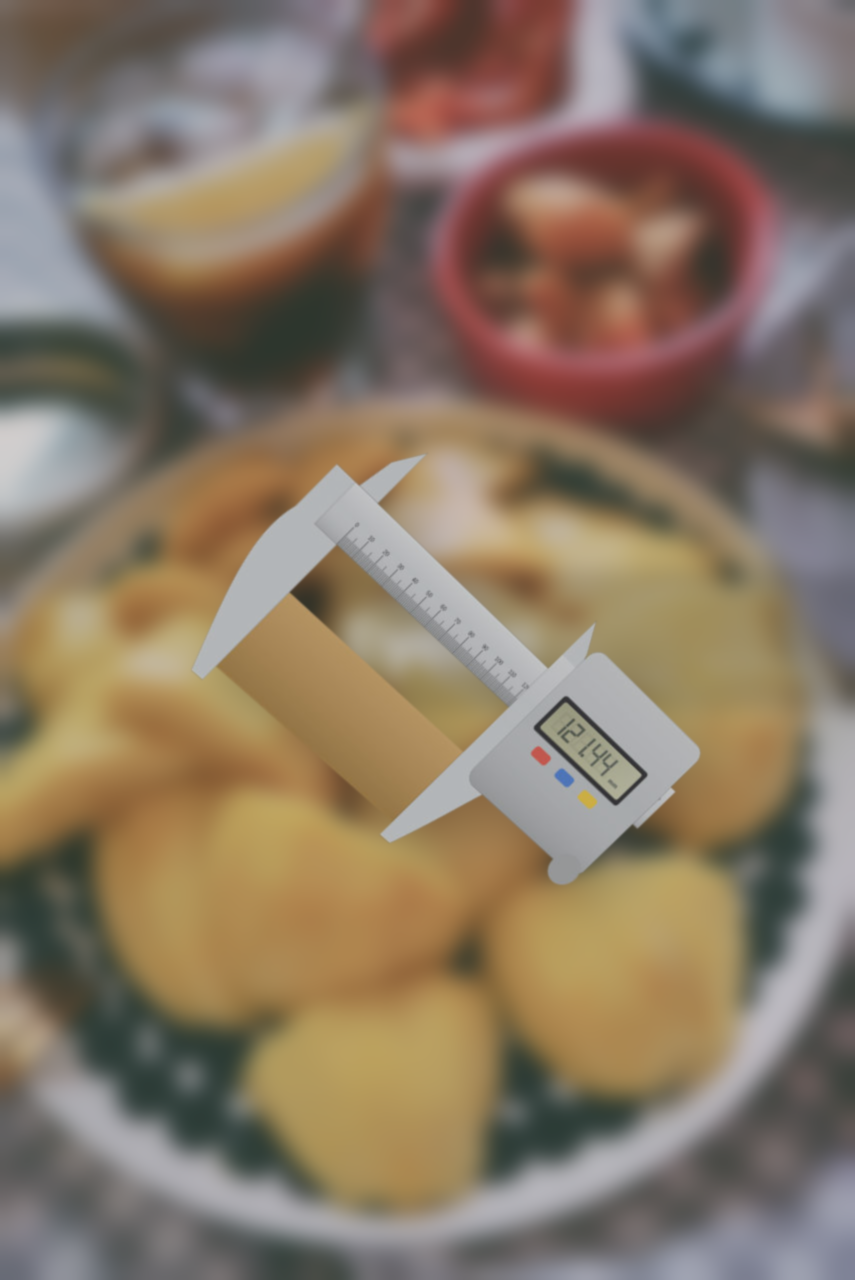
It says 121.44 mm
